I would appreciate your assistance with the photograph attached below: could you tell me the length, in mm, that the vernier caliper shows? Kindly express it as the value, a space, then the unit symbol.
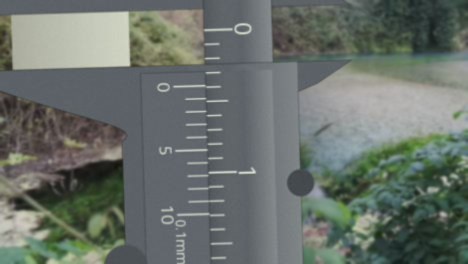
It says 3.9 mm
